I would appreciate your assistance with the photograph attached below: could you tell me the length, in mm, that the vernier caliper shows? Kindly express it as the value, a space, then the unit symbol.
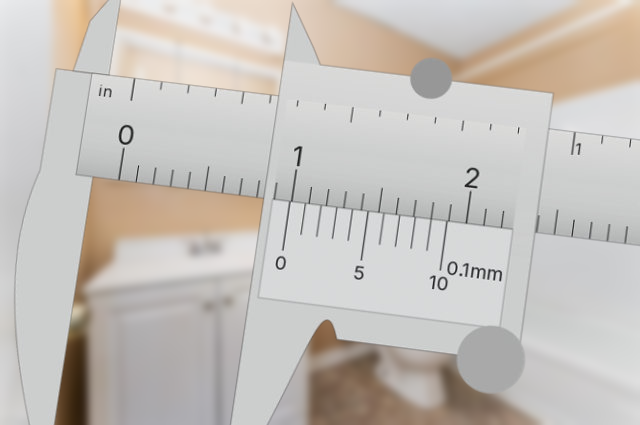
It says 9.9 mm
